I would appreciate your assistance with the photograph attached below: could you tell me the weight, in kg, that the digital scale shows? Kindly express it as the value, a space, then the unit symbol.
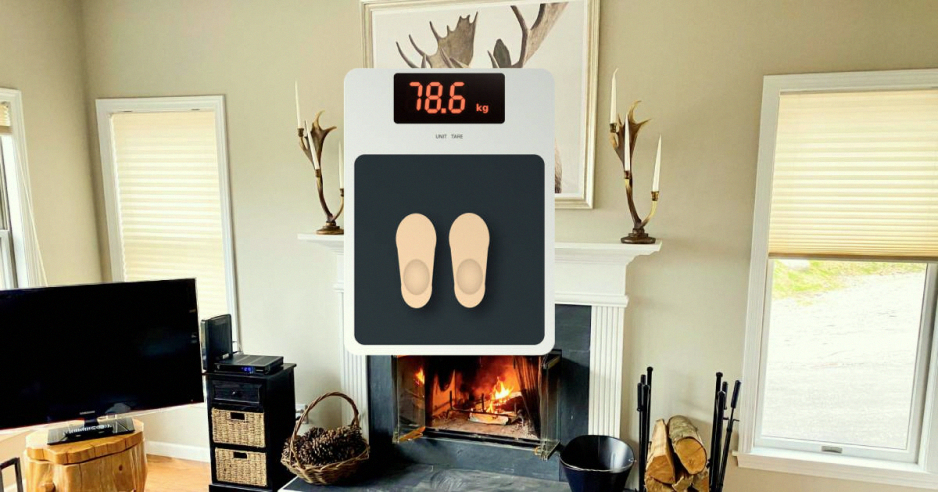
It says 78.6 kg
